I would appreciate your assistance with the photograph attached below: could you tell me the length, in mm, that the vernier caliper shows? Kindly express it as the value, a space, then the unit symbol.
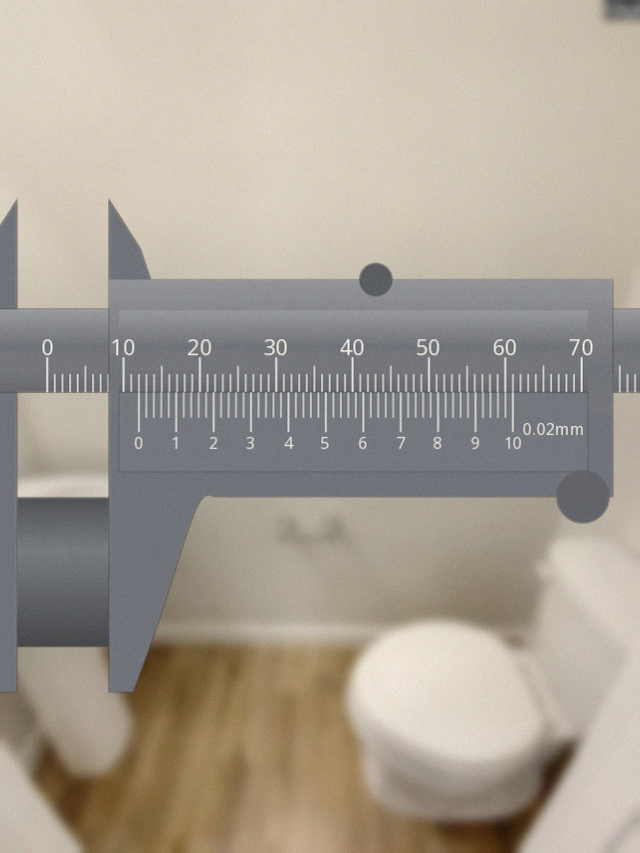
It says 12.0 mm
